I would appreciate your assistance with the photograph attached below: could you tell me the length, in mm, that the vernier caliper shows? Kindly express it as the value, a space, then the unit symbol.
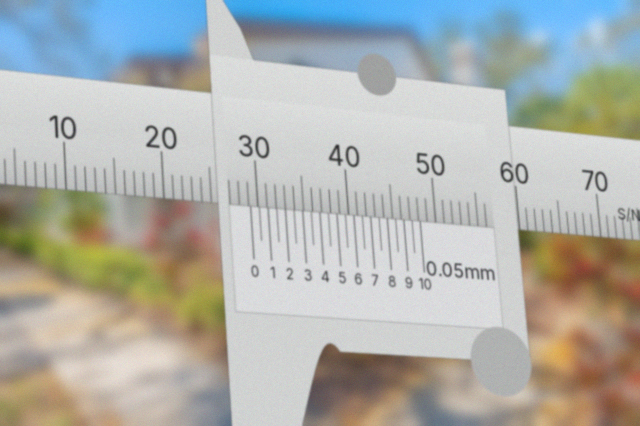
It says 29.2 mm
